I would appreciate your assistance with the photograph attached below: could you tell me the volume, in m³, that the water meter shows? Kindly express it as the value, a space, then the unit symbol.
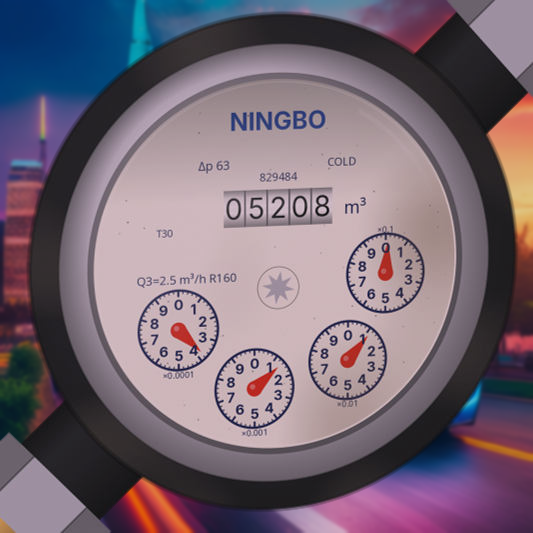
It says 5208.0113 m³
